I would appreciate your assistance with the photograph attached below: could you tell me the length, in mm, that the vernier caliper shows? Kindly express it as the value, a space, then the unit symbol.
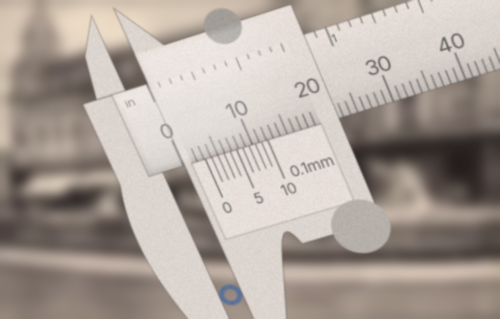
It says 3.2 mm
